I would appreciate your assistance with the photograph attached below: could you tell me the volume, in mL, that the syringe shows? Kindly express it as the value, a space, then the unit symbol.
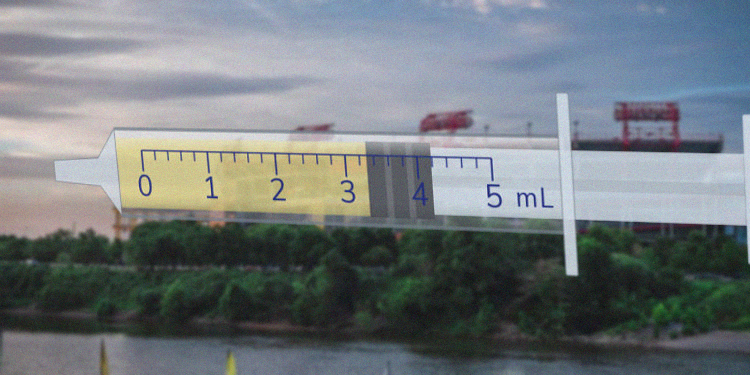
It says 3.3 mL
